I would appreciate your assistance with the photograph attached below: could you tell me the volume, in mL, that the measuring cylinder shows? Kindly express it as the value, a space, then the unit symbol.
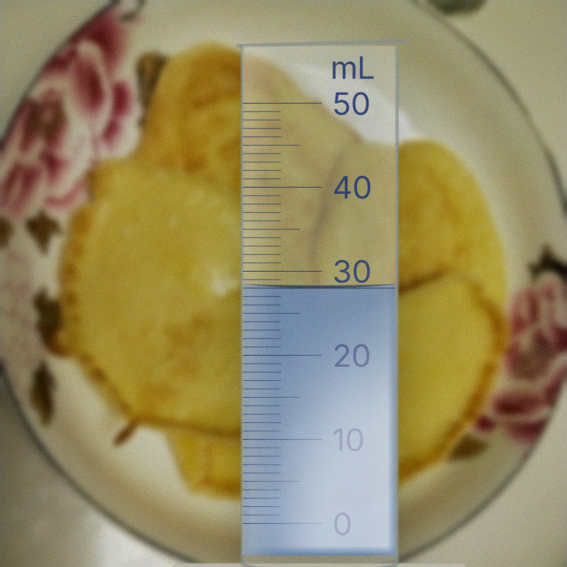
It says 28 mL
